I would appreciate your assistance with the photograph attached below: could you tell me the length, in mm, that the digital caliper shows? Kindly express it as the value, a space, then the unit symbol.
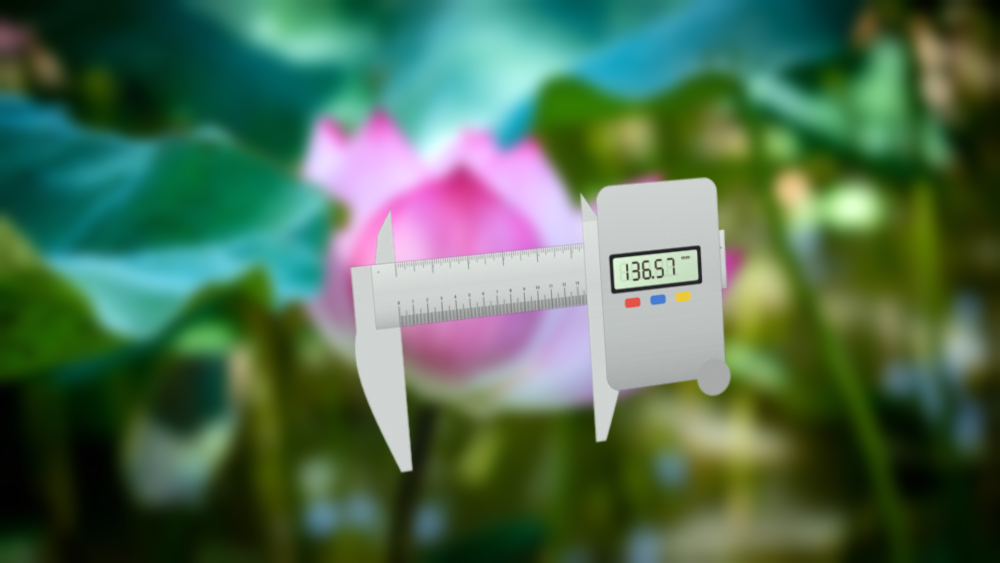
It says 136.57 mm
